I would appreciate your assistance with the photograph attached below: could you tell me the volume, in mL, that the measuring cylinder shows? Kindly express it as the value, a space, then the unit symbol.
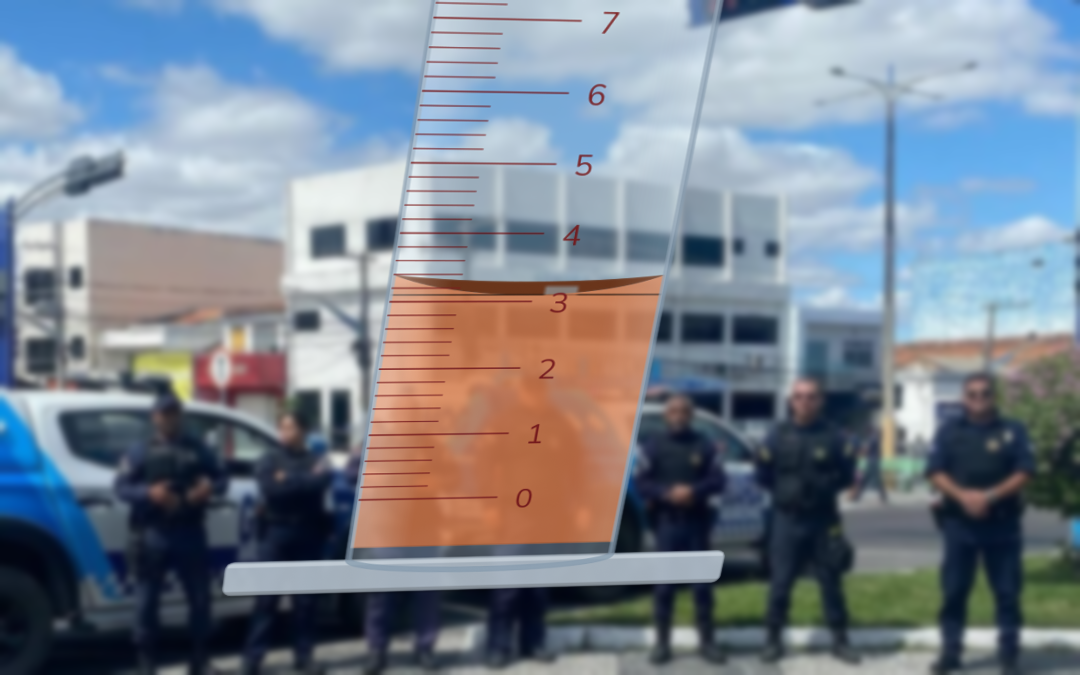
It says 3.1 mL
